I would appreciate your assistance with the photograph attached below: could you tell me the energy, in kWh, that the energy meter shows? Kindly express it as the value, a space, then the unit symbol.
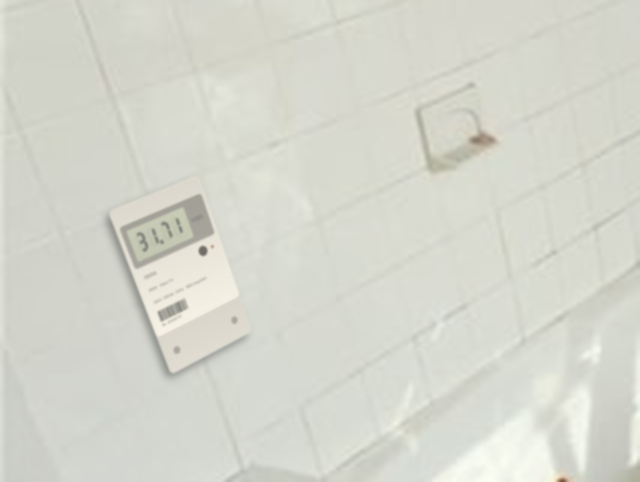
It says 31.71 kWh
